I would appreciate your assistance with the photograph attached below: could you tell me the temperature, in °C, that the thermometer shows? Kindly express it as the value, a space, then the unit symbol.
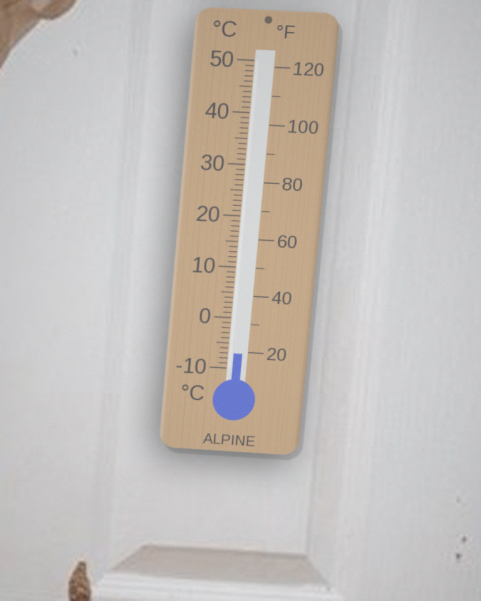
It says -7 °C
